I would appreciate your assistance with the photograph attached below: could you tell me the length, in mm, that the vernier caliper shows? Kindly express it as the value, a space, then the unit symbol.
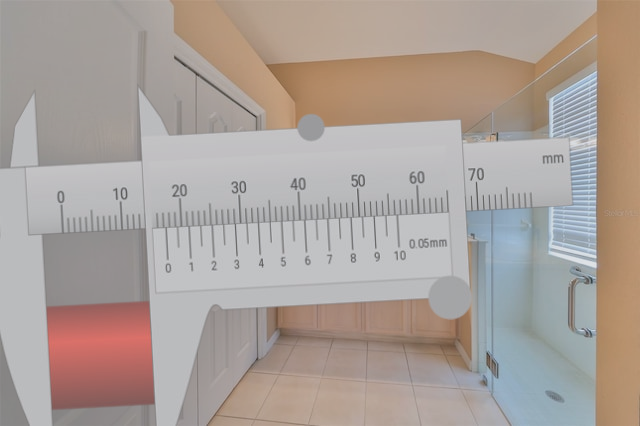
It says 17.4 mm
